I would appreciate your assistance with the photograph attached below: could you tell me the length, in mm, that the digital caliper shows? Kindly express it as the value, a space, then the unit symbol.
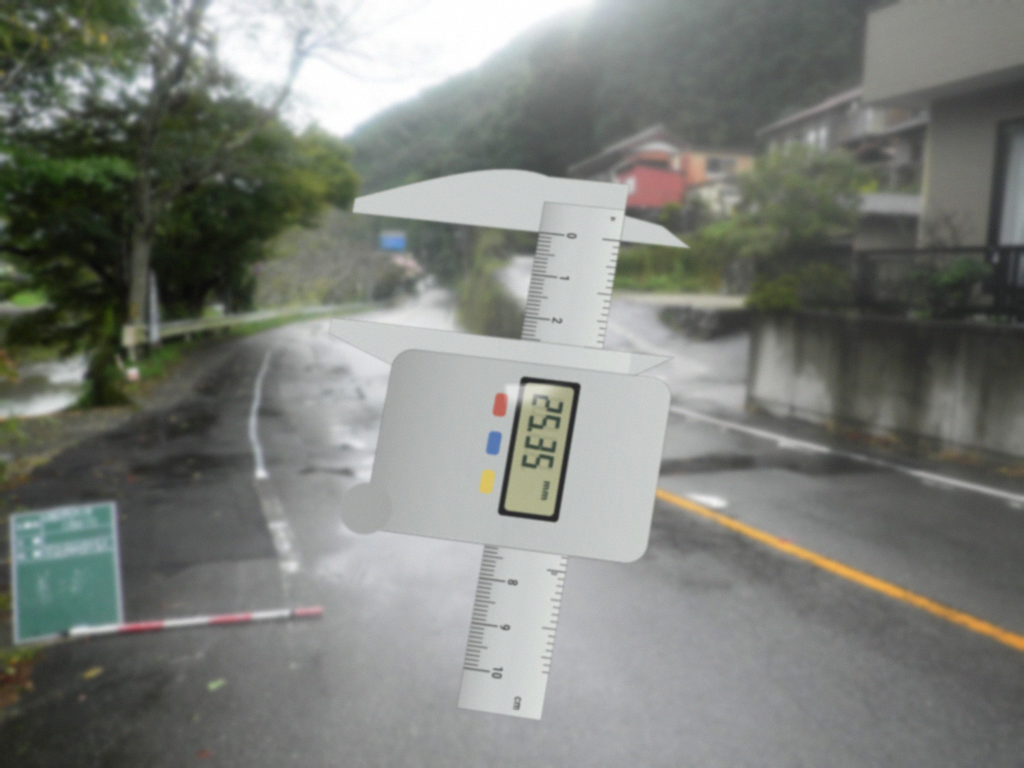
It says 25.35 mm
